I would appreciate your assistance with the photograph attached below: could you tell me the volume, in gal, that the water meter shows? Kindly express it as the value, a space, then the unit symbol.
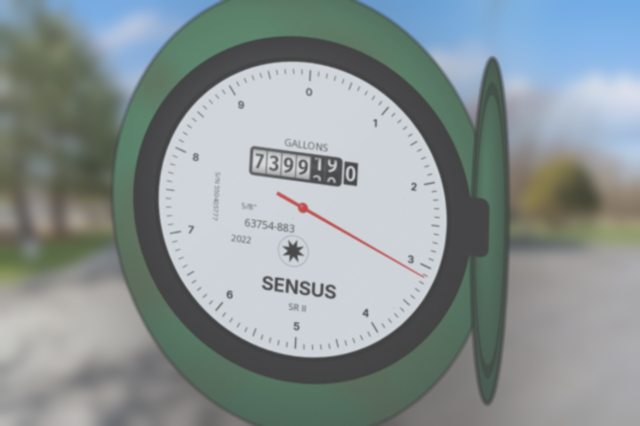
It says 7399193.1 gal
